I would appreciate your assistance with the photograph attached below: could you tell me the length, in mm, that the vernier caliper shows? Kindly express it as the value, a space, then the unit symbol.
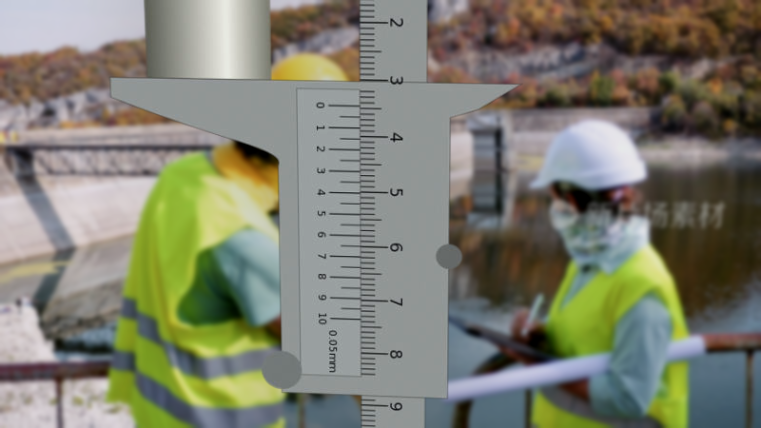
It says 34.6 mm
